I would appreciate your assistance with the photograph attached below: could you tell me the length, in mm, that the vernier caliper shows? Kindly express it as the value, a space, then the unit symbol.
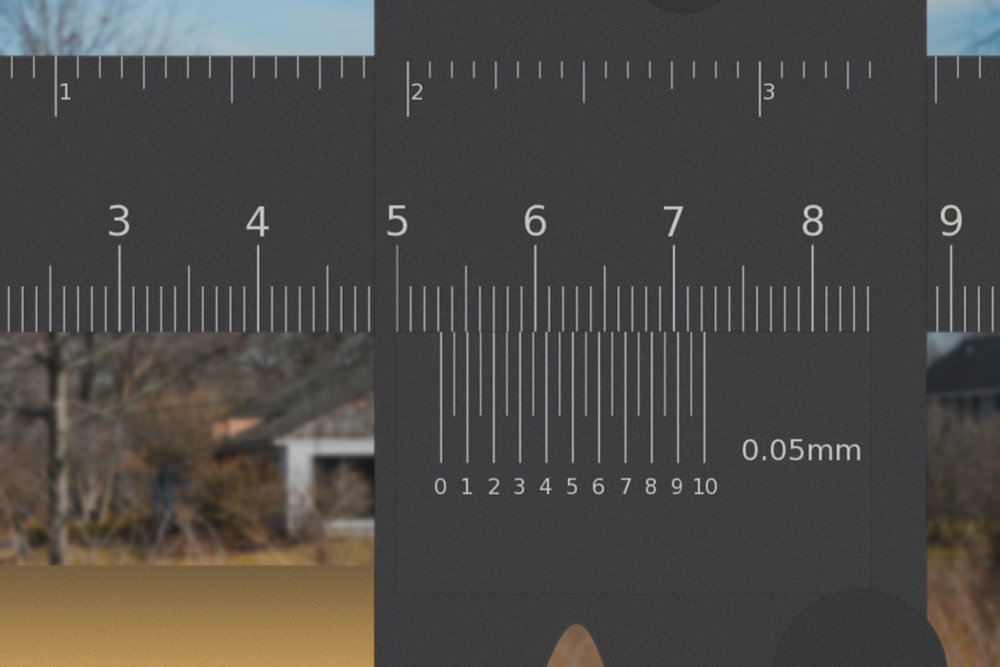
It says 53.2 mm
